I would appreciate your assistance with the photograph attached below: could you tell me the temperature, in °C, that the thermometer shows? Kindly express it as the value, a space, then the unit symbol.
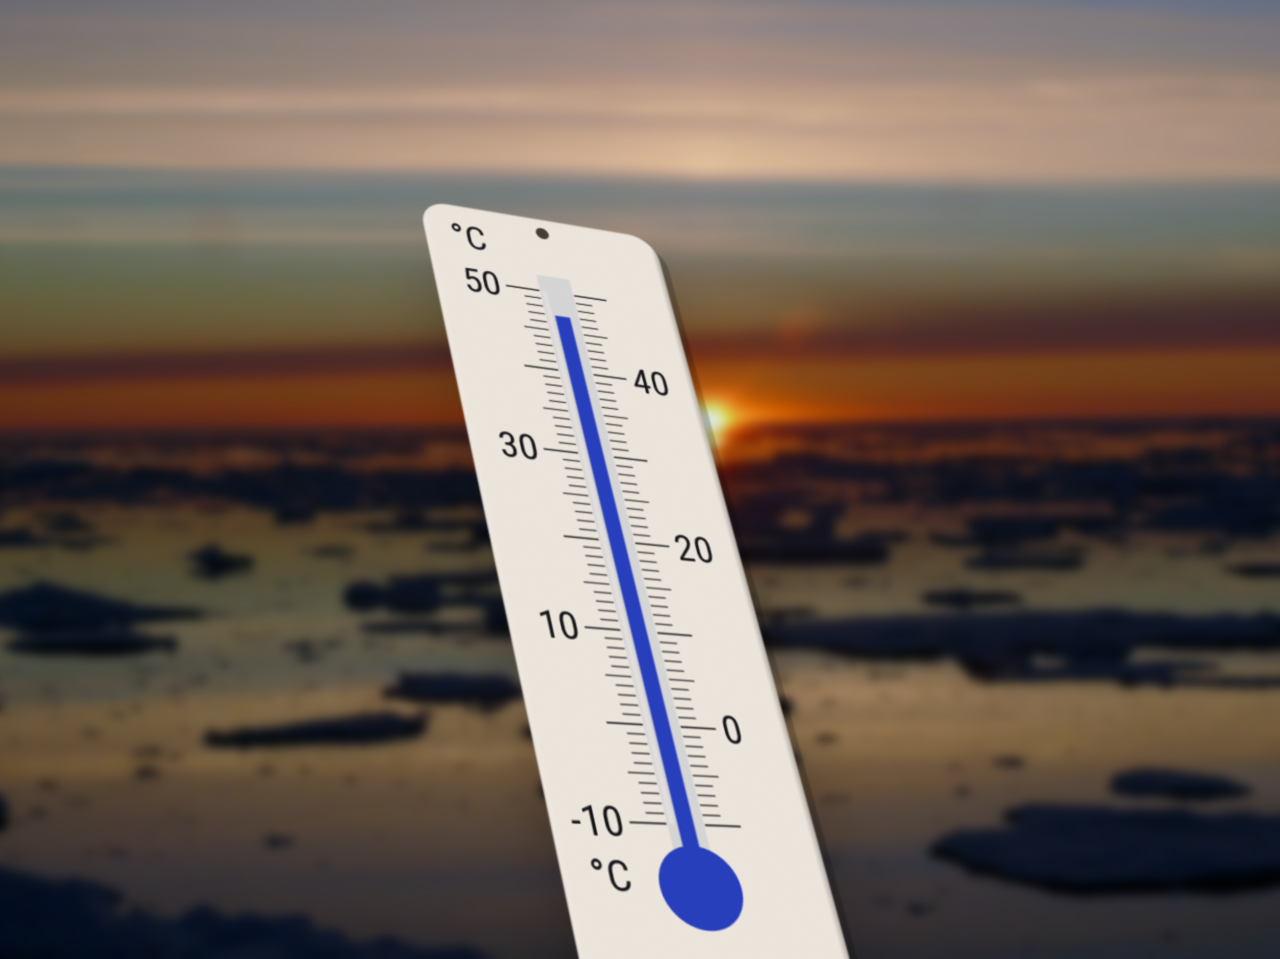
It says 47 °C
